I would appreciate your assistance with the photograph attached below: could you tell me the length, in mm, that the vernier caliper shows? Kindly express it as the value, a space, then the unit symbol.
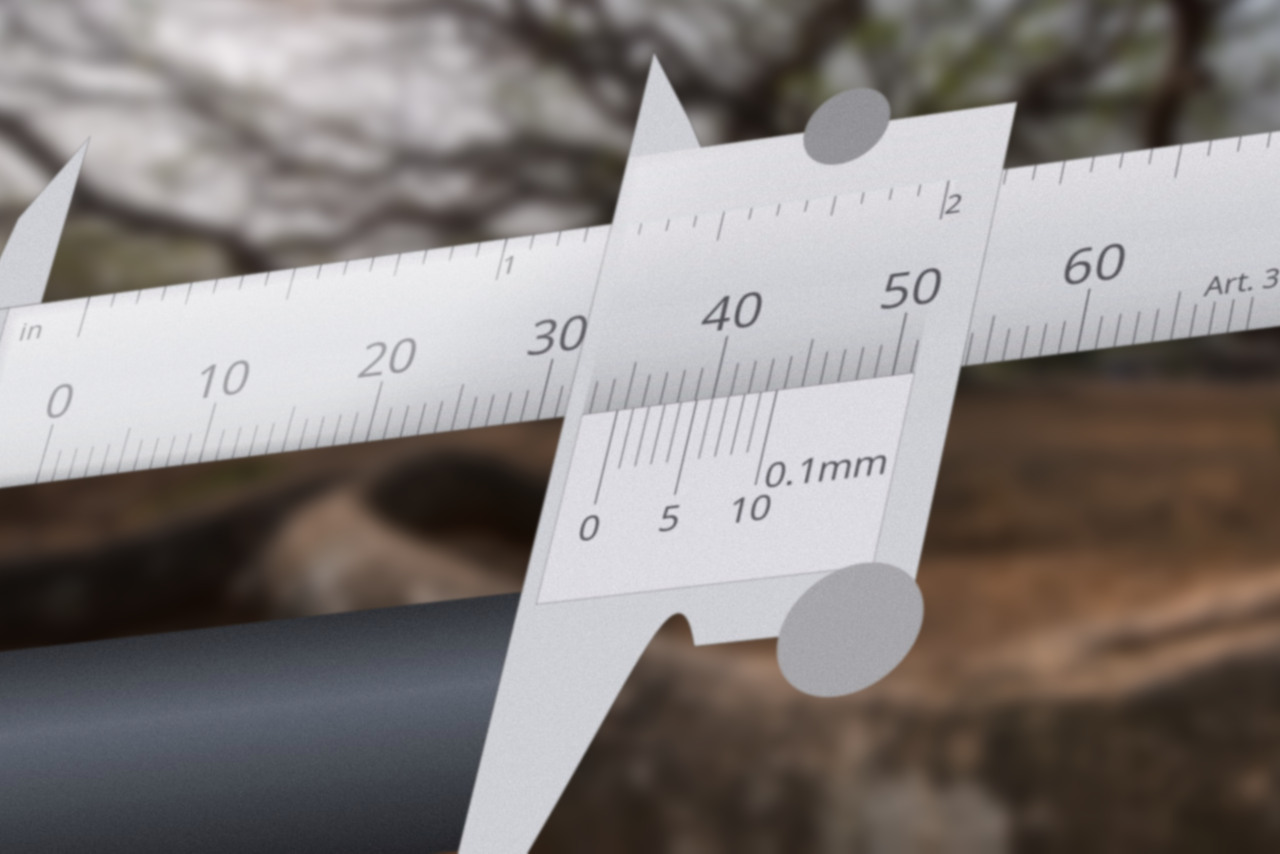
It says 34.6 mm
